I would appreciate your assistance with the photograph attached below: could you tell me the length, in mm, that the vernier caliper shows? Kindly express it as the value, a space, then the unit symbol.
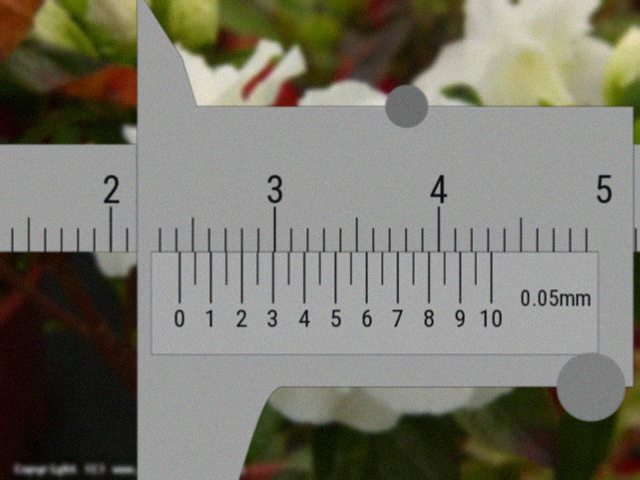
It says 24.2 mm
